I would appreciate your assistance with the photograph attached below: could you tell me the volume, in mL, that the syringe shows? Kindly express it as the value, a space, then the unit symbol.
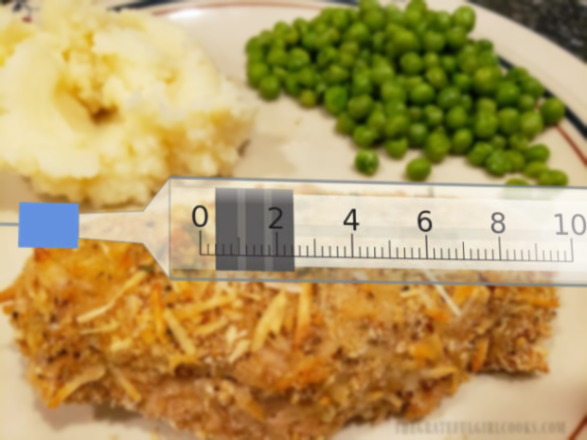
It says 0.4 mL
